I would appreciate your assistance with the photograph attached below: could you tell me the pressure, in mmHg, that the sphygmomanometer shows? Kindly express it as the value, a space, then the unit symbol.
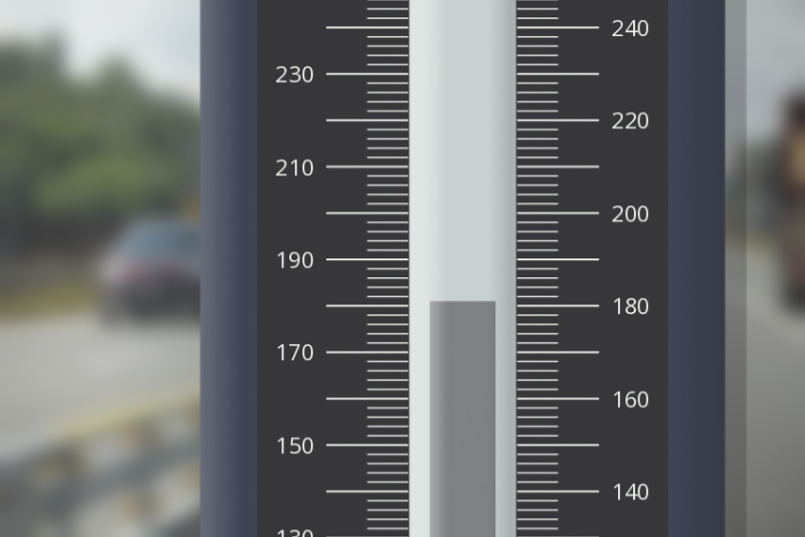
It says 181 mmHg
